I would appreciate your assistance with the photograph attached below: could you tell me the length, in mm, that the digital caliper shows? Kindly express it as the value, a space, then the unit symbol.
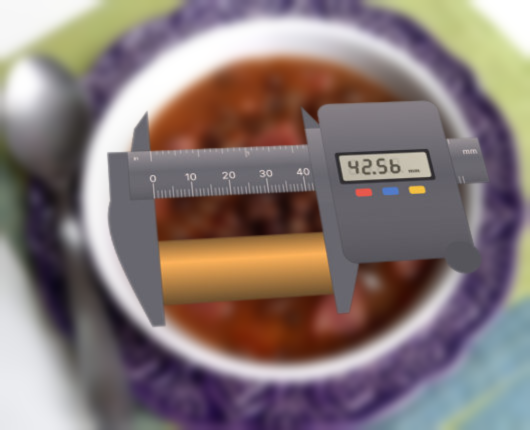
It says 42.56 mm
